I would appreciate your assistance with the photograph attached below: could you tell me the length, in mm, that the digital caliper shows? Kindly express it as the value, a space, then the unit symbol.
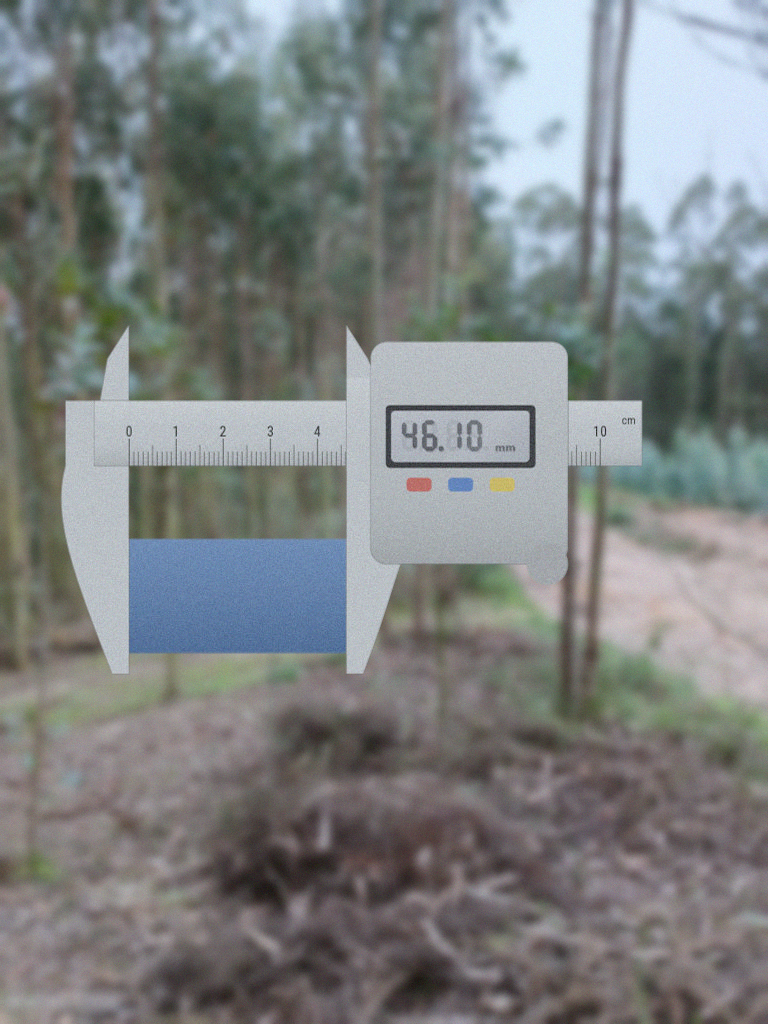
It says 46.10 mm
